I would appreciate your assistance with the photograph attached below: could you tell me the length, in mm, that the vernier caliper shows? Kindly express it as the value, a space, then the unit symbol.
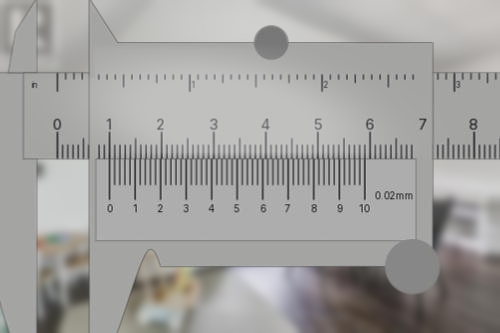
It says 10.0 mm
